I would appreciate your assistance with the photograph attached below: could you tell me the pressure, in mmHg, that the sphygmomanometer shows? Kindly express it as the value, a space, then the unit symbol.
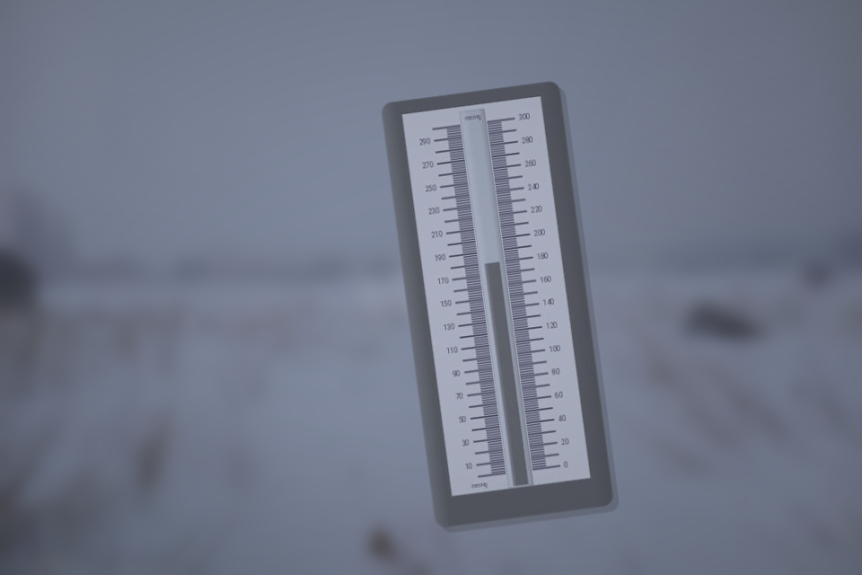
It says 180 mmHg
